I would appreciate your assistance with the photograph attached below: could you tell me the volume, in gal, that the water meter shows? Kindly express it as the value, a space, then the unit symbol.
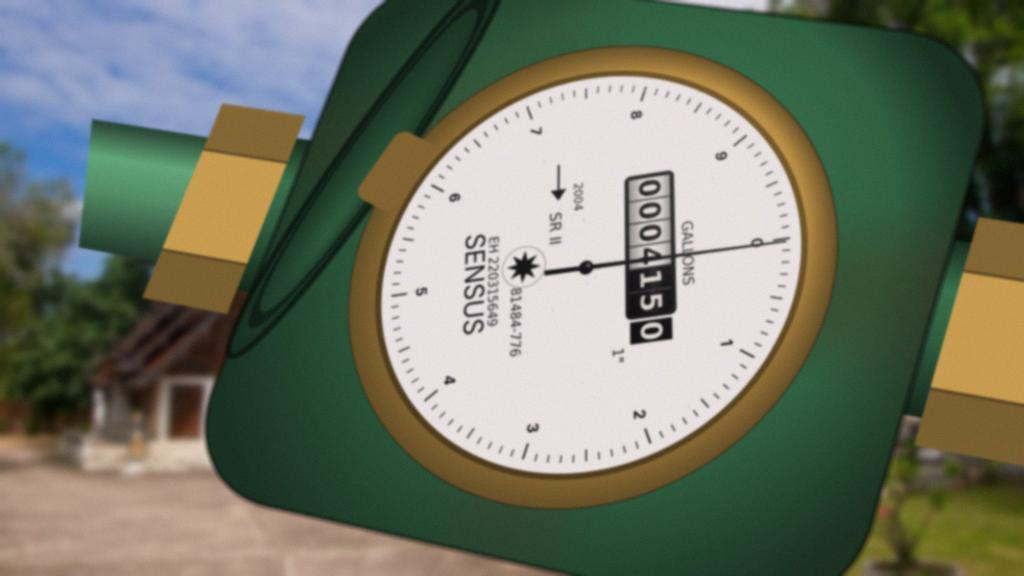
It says 4150.0 gal
